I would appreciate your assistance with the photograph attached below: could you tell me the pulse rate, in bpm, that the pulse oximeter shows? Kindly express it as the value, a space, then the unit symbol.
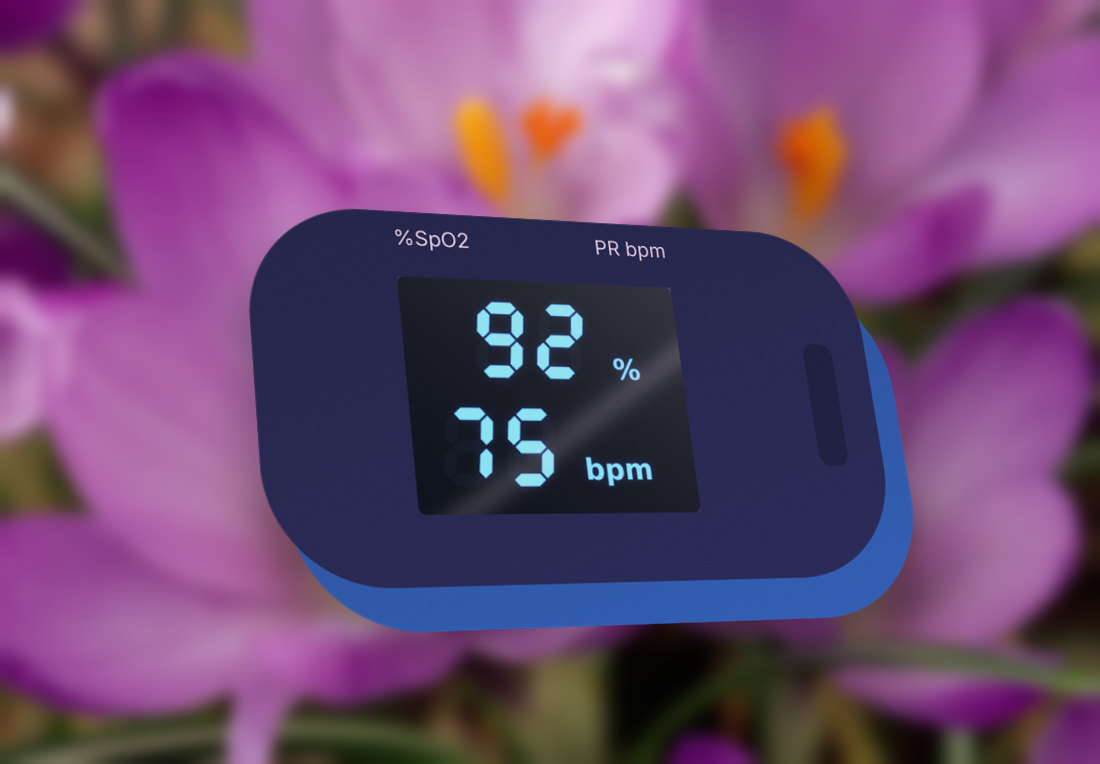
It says 75 bpm
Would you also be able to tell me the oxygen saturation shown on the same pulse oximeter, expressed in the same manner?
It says 92 %
